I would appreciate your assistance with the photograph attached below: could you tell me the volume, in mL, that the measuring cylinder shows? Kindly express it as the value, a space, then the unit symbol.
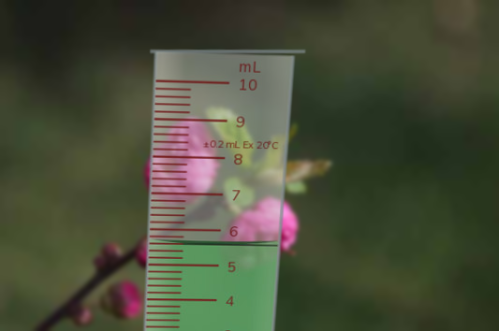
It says 5.6 mL
